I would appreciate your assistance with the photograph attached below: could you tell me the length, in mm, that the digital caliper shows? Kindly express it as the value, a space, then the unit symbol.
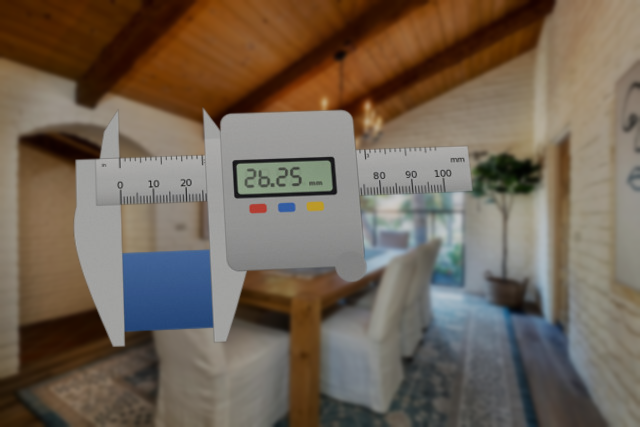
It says 26.25 mm
